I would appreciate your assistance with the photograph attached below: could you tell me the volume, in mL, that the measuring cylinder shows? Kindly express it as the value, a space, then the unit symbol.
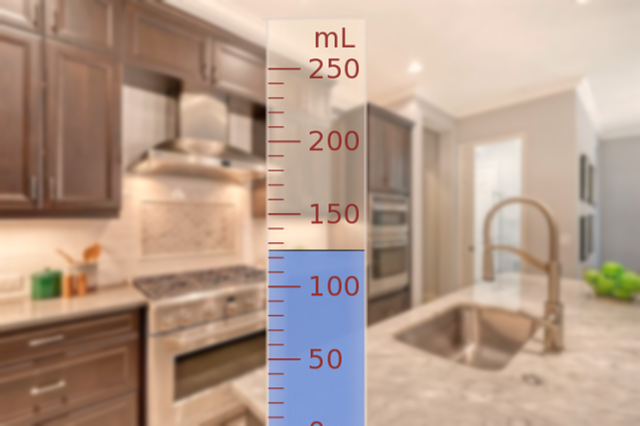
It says 125 mL
